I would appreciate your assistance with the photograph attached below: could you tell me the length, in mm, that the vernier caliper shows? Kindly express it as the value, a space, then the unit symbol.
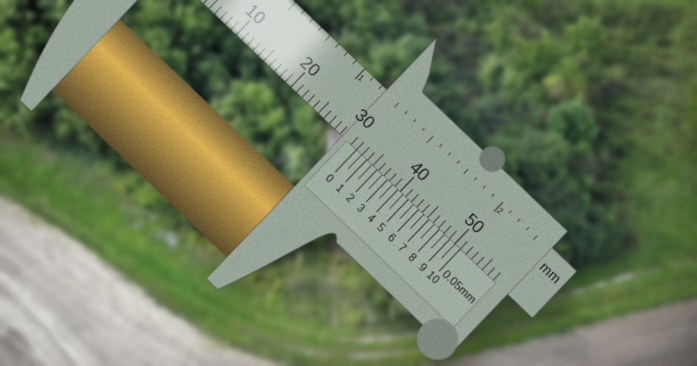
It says 32.0 mm
